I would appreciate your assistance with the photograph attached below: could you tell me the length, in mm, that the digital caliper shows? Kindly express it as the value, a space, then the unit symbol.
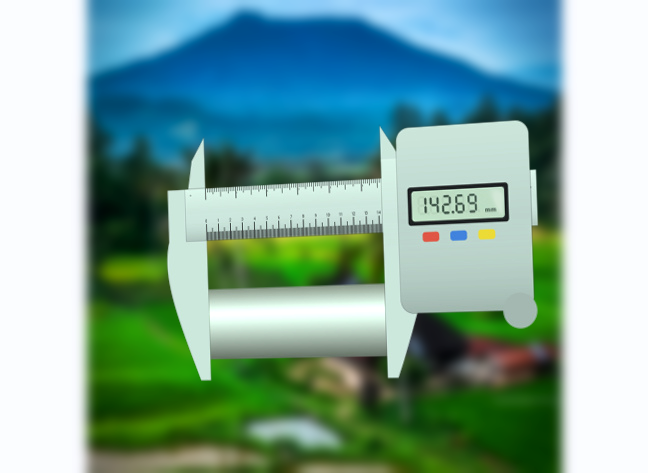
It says 142.69 mm
